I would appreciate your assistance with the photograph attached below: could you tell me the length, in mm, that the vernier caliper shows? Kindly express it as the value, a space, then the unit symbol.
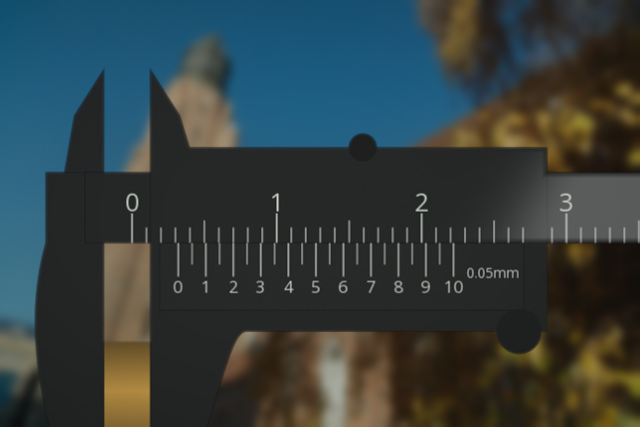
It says 3.2 mm
